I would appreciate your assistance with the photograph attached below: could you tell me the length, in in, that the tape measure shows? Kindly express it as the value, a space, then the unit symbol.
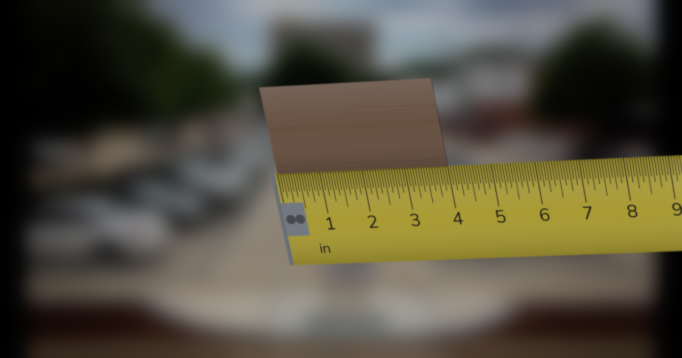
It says 4 in
